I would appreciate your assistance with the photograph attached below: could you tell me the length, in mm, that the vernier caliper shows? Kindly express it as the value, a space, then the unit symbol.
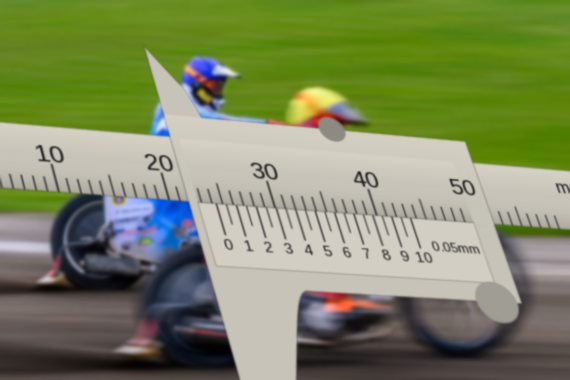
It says 24.4 mm
